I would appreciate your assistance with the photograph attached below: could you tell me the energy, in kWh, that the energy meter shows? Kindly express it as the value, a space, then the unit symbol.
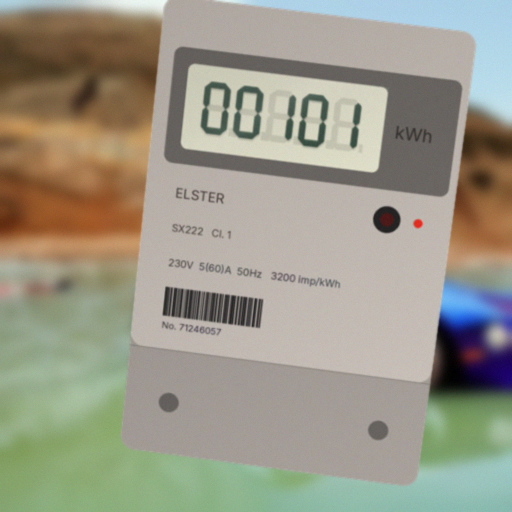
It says 101 kWh
